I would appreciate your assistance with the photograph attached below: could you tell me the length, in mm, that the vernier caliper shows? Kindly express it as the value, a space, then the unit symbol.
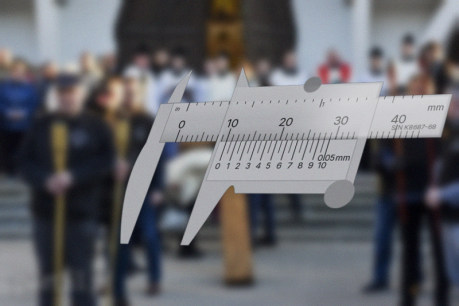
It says 10.0 mm
